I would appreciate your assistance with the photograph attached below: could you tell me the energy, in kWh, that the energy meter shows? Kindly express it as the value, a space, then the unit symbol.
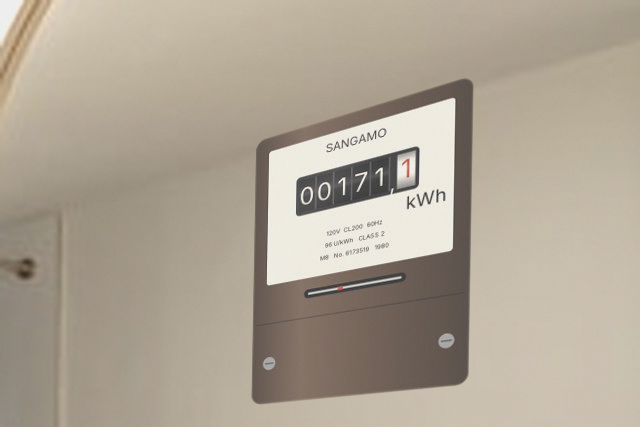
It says 171.1 kWh
